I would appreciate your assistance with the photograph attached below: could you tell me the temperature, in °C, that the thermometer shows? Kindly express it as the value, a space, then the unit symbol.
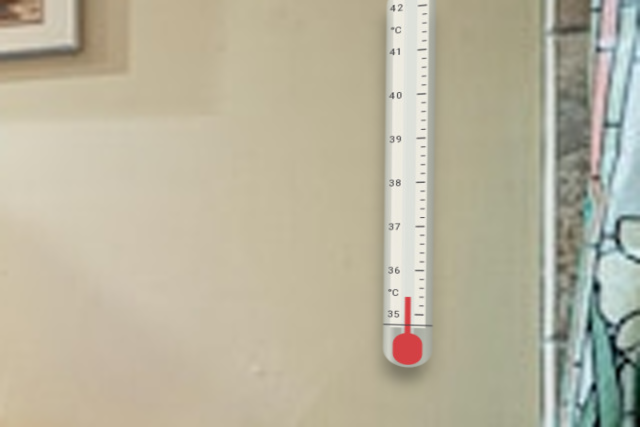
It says 35.4 °C
